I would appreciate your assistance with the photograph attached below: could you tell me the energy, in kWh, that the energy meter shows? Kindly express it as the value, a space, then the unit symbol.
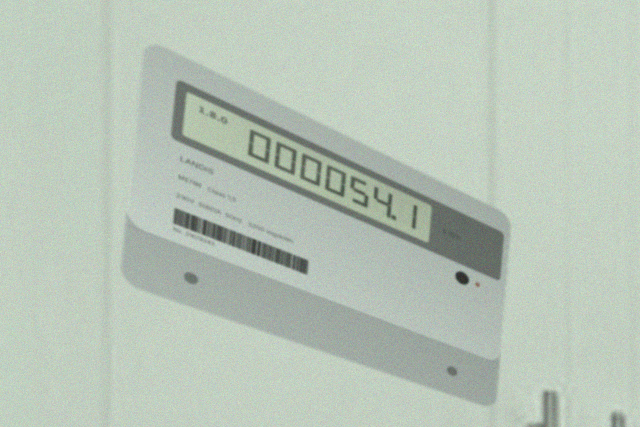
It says 54.1 kWh
